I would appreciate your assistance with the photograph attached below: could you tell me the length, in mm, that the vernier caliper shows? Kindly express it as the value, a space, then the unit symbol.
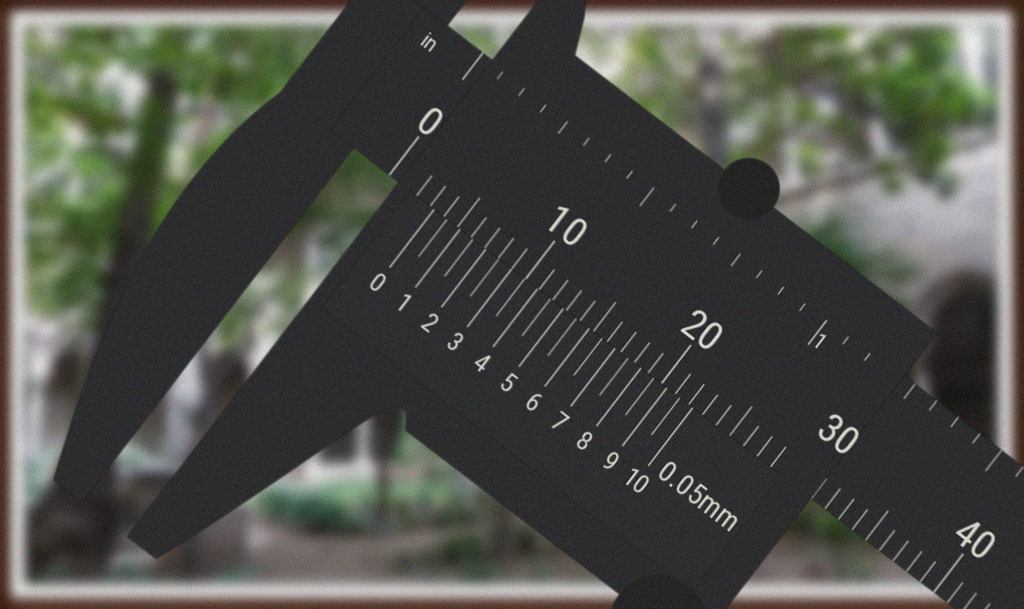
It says 3.3 mm
